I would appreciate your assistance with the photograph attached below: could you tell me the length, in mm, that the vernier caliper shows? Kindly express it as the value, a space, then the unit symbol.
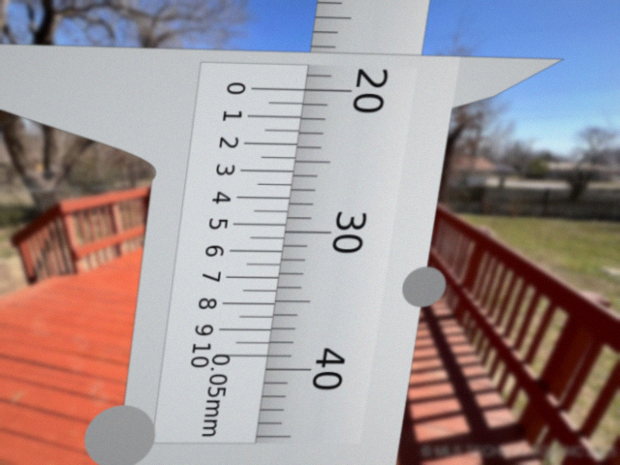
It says 20.0 mm
